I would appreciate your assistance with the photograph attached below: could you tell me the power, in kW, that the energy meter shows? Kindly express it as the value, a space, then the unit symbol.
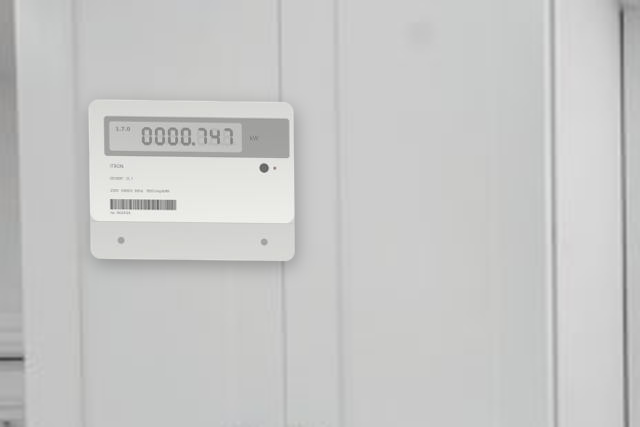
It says 0.747 kW
